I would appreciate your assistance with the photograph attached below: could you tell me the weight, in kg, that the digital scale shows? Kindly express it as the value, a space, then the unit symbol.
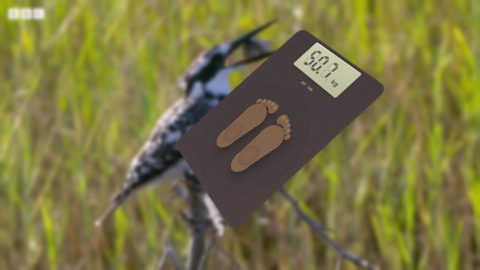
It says 50.7 kg
